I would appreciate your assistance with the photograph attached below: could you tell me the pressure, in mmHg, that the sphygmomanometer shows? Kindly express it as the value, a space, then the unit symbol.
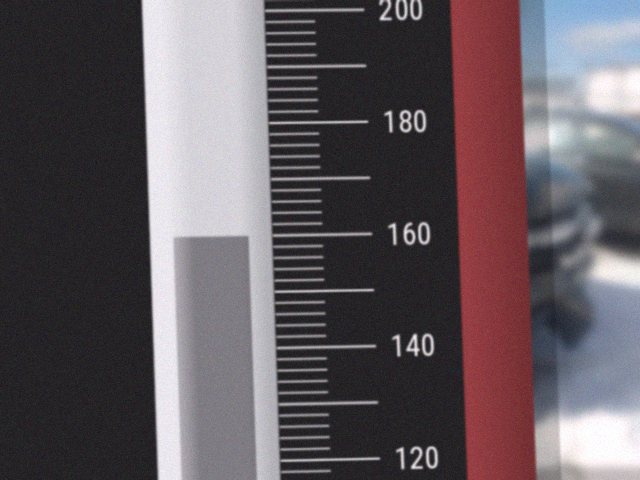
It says 160 mmHg
